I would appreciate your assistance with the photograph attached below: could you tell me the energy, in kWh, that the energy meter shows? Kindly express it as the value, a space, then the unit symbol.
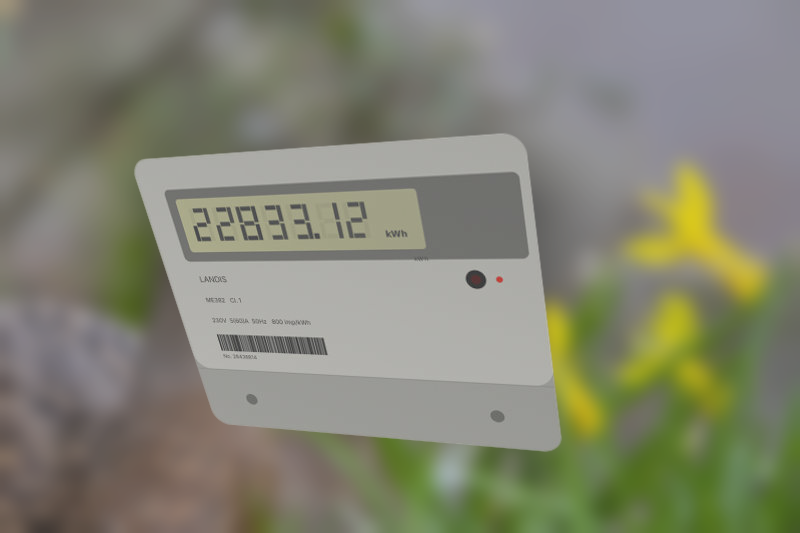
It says 22833.12 kWh
